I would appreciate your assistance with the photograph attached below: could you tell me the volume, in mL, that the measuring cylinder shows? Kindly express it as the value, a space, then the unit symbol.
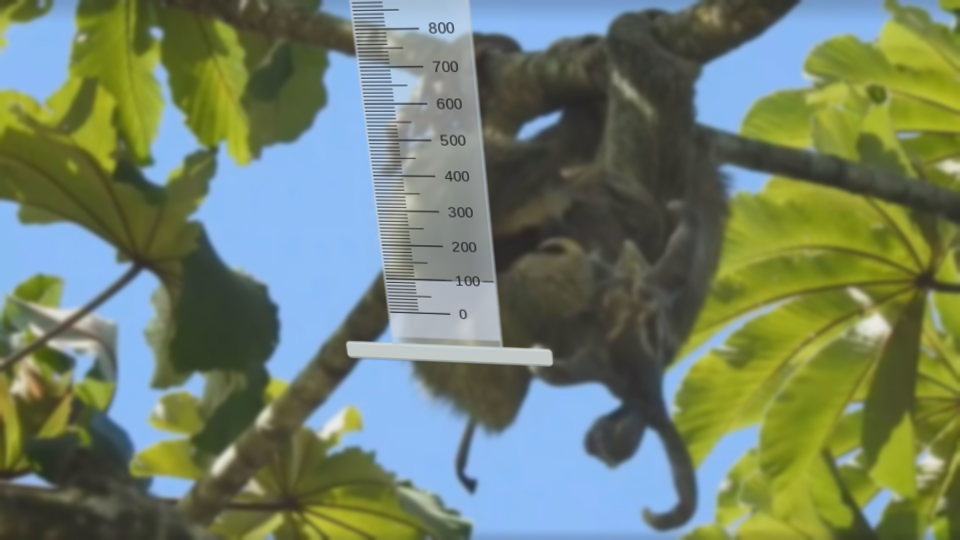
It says 100 mL
